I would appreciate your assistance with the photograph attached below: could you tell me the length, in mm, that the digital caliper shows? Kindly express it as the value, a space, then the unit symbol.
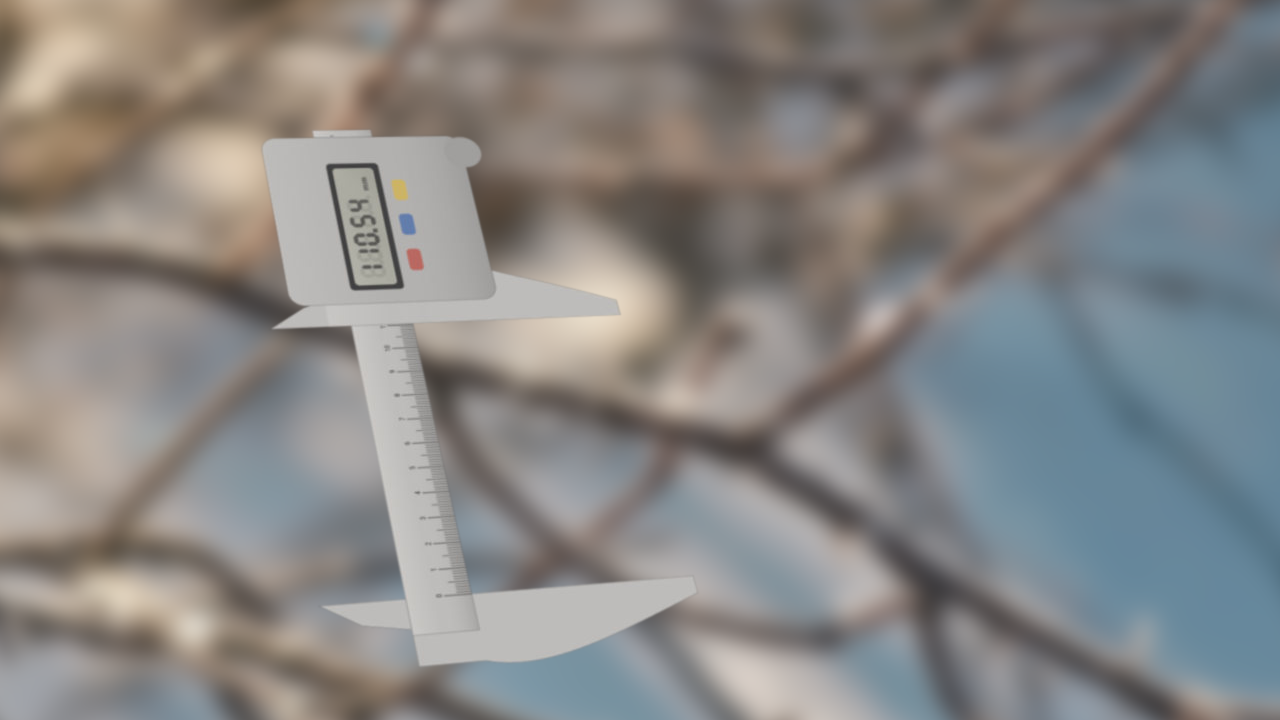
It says 110.54 mm
